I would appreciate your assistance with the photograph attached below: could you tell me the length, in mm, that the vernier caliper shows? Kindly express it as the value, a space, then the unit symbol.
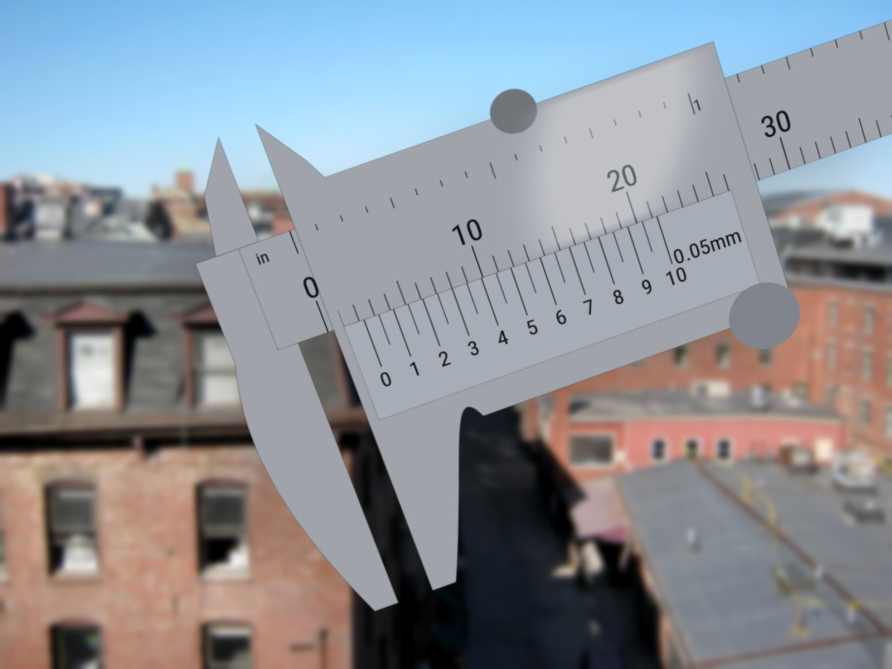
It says 2.3 mm
